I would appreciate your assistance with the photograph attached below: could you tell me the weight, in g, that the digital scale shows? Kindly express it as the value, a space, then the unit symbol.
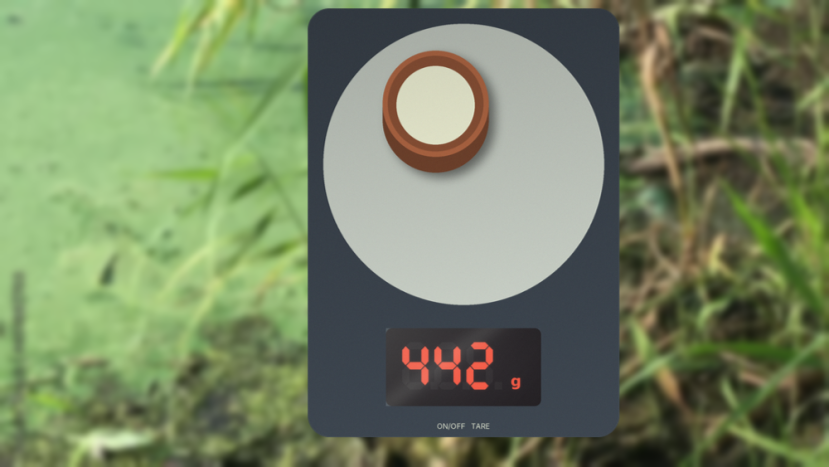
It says 442 g
